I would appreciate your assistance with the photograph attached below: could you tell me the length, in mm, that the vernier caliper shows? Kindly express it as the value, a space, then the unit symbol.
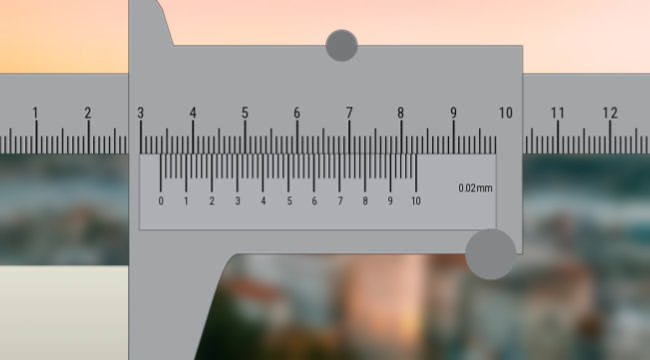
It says 33.8 mm
